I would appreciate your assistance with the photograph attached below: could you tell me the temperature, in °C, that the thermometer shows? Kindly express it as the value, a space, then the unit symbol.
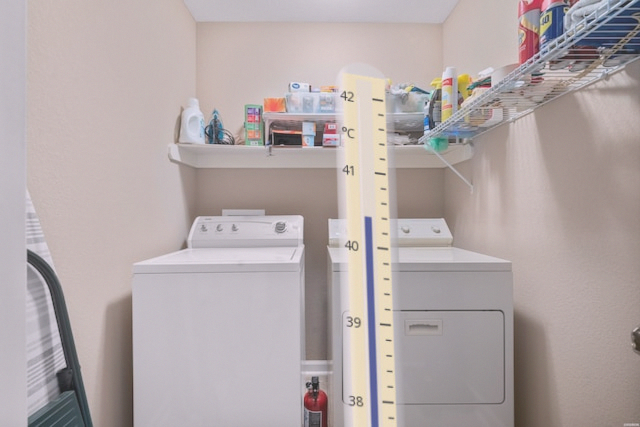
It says 40.4 °C
